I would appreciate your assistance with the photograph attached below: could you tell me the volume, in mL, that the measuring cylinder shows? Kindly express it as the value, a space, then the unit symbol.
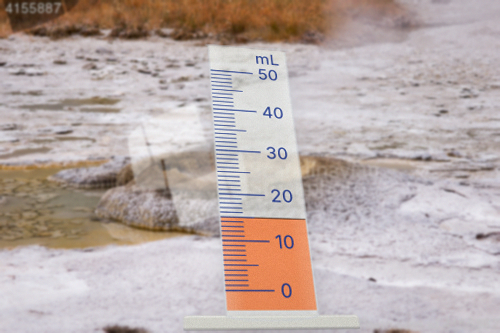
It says 15 mL
